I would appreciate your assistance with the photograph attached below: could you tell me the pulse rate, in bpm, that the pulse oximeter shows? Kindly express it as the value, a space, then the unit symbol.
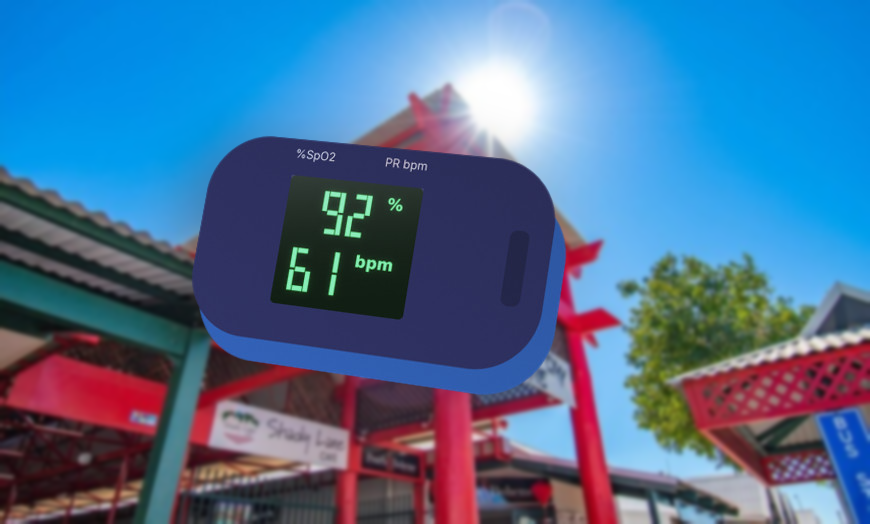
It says 61 bpm
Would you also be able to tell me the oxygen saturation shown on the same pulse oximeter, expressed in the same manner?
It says 92 %
